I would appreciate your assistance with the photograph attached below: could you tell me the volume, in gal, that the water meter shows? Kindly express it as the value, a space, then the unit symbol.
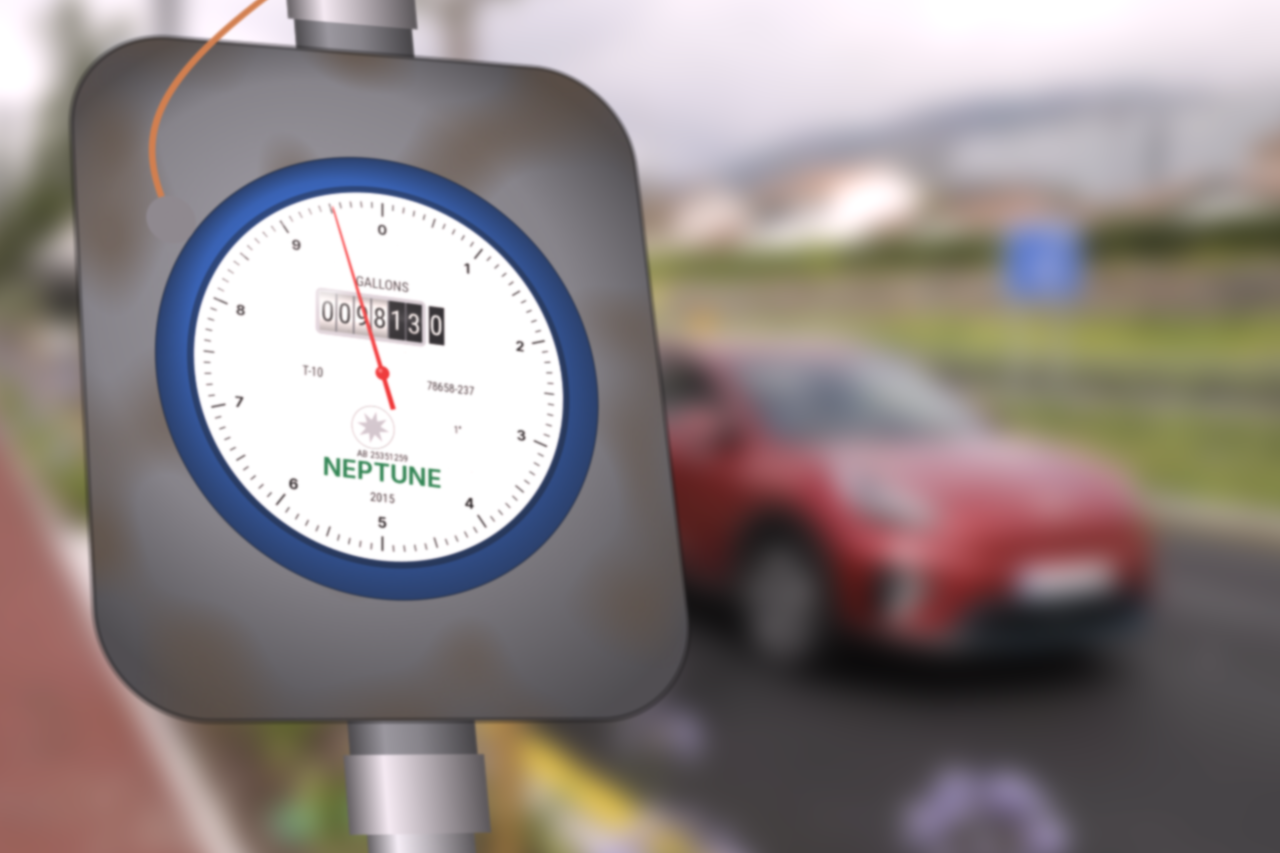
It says 98129.5 gal
